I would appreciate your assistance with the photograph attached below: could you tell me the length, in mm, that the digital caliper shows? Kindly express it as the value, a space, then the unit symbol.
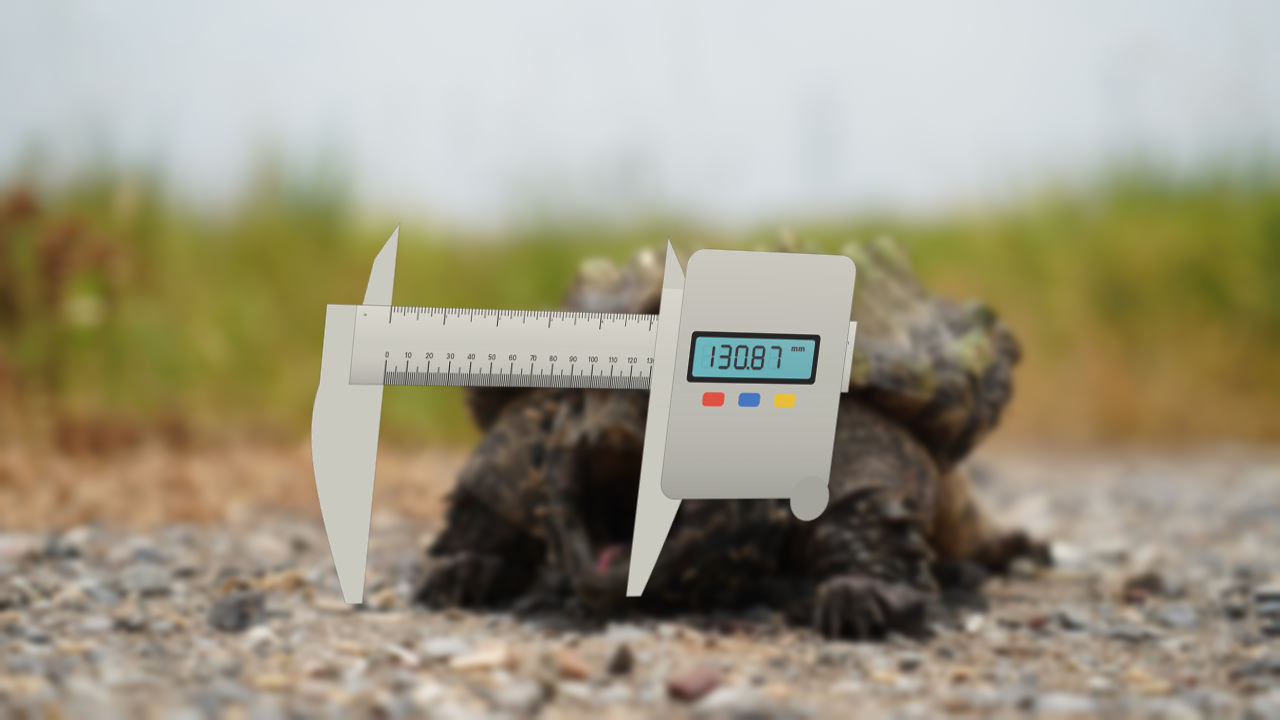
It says 130.87 mm
